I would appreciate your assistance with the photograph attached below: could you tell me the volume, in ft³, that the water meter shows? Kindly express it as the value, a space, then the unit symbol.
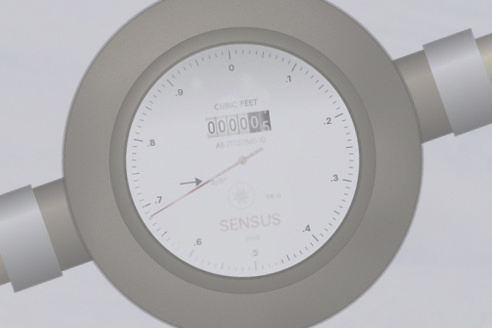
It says 4.68 ft³
